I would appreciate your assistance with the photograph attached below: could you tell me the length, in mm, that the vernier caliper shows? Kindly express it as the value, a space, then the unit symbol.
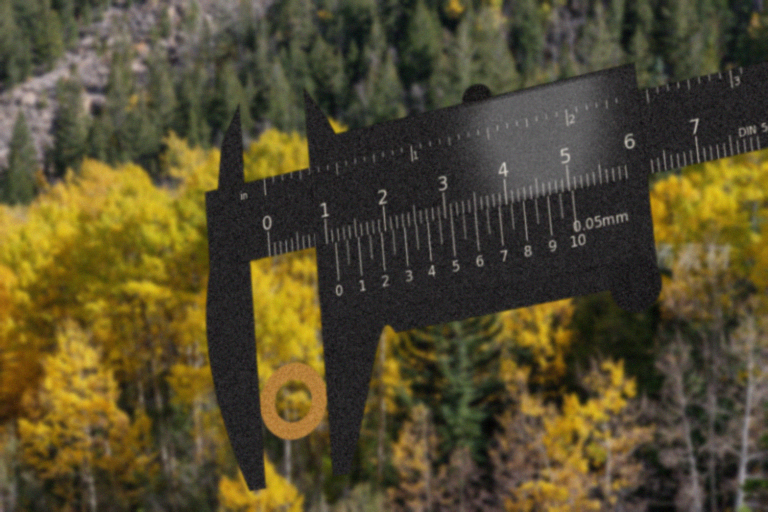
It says 11.5 mm
